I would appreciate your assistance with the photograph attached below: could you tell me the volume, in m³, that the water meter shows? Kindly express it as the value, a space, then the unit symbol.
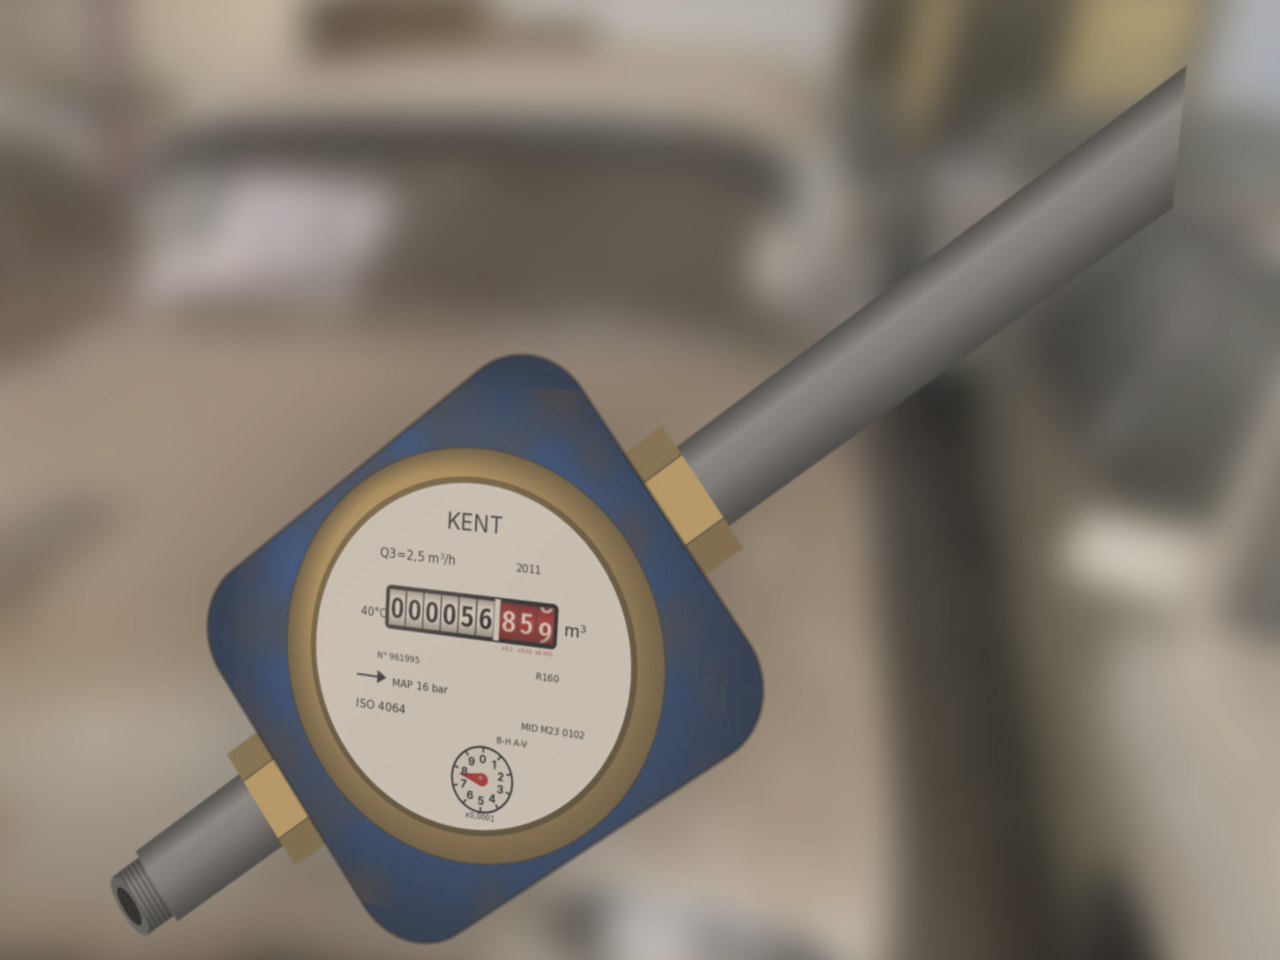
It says 56.8587 m³
